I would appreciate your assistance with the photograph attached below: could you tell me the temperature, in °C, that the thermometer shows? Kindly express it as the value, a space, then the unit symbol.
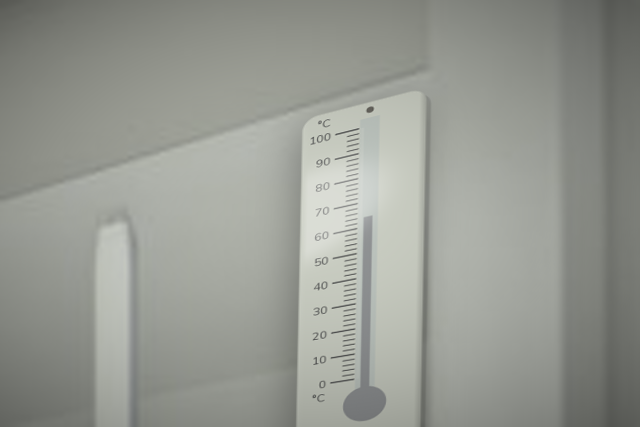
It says 64 °C
